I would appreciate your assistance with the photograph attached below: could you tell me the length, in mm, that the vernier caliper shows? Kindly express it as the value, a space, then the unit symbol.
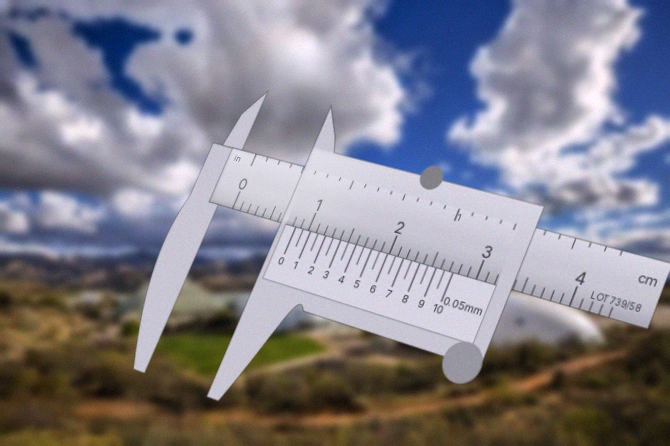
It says 8.4 mm
